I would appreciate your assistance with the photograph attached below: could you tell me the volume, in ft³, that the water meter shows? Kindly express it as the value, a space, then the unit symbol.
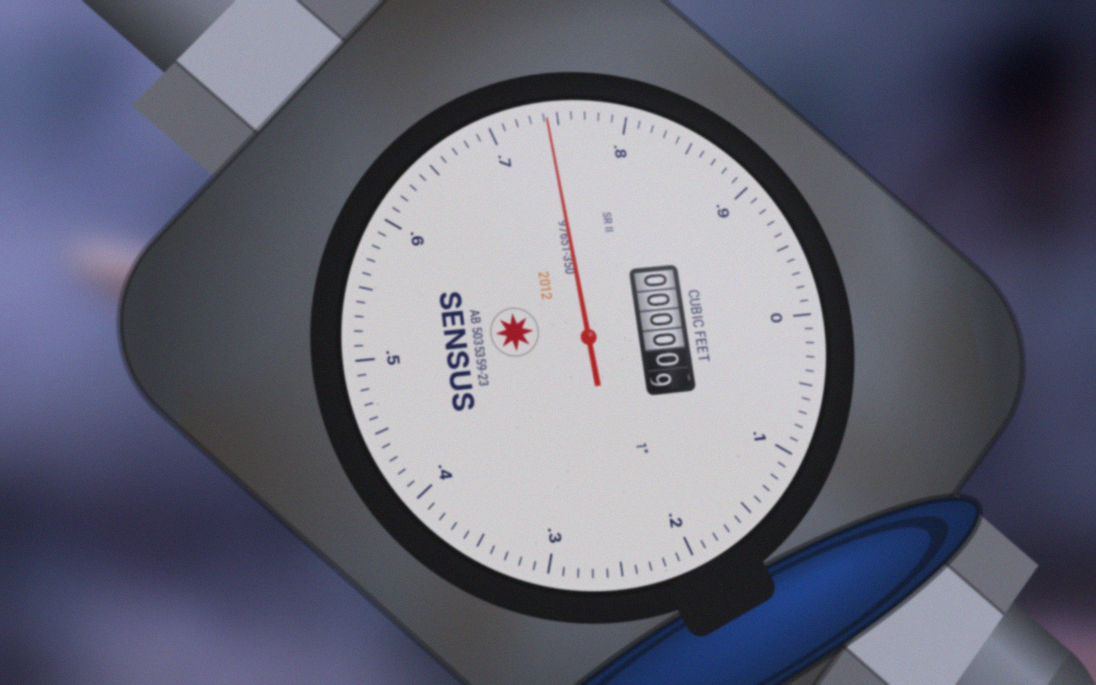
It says 8.74 ft³
